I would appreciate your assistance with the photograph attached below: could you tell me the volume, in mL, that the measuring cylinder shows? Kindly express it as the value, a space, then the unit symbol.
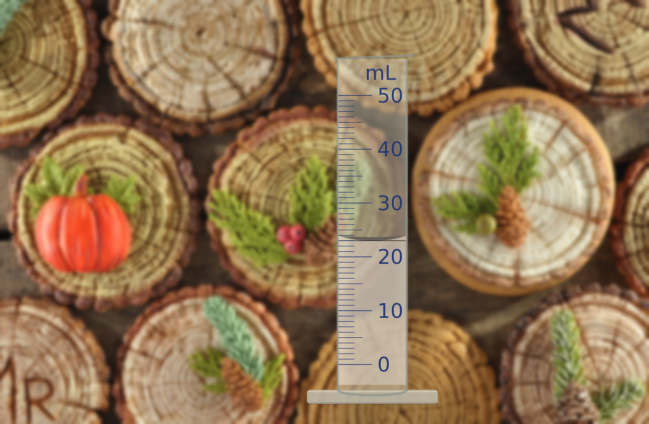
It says 23 mL
